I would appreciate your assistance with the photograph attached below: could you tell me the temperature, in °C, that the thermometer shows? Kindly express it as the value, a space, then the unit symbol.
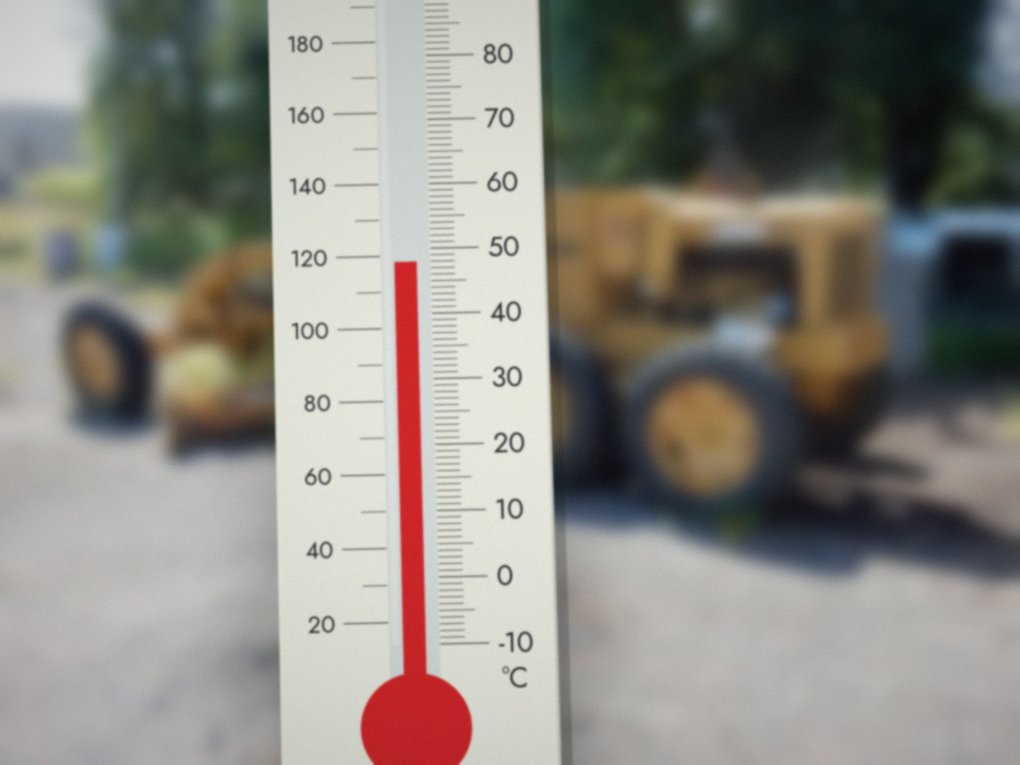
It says 48 °C
